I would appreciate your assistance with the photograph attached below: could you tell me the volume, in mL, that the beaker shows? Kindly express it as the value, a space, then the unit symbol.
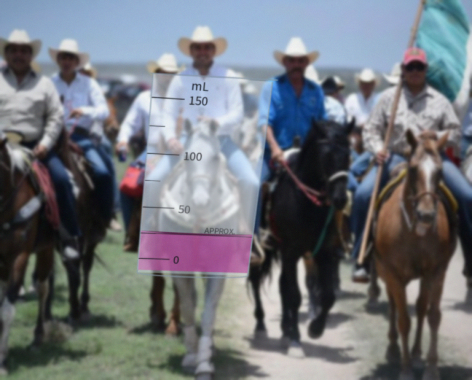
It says 25 mL
